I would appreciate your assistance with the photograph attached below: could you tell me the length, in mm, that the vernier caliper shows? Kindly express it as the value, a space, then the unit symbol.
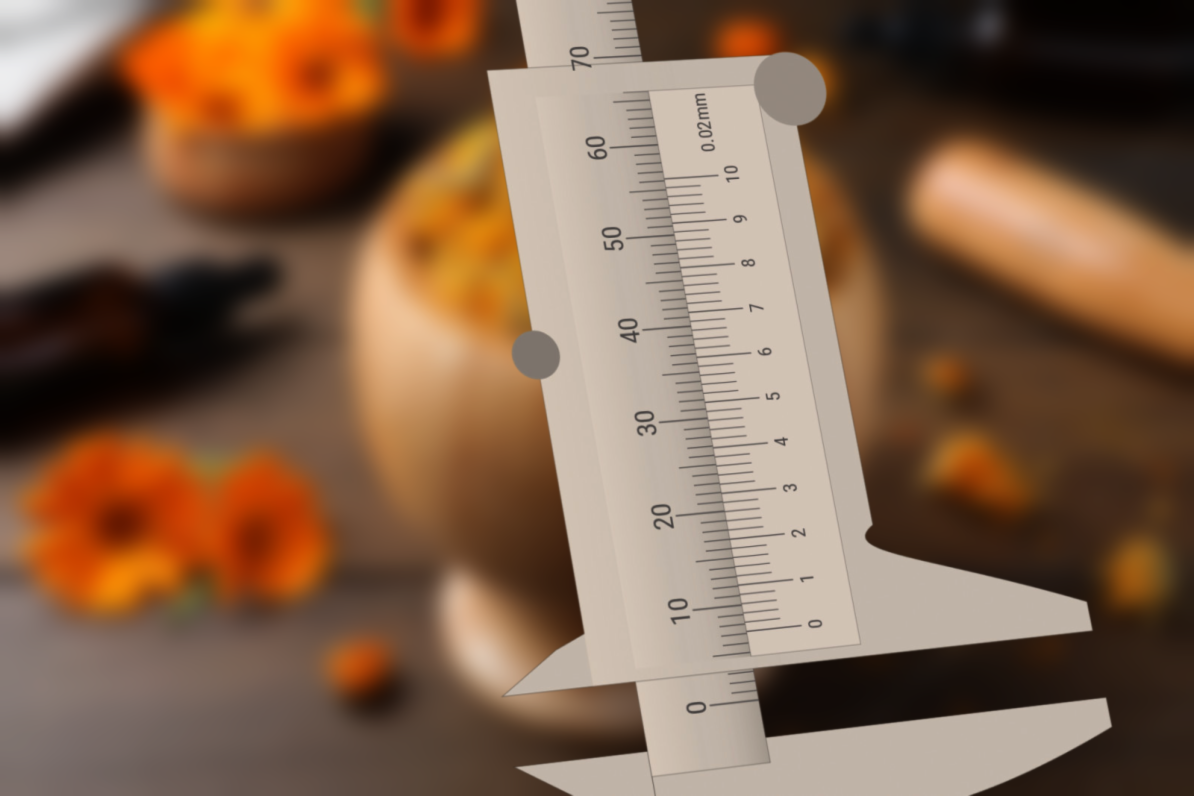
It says 7.2 mm
